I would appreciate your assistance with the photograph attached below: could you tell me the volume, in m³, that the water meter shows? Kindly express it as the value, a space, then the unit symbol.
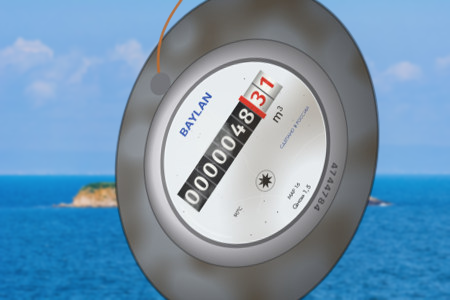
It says 48.31 m³
